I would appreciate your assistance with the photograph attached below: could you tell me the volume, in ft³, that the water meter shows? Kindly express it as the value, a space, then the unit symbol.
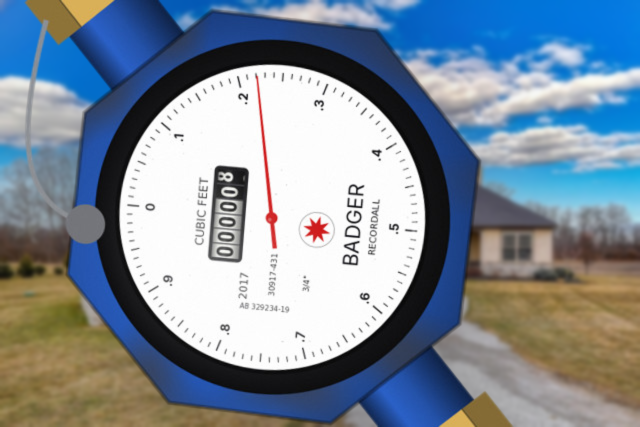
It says 8.22 ft³
